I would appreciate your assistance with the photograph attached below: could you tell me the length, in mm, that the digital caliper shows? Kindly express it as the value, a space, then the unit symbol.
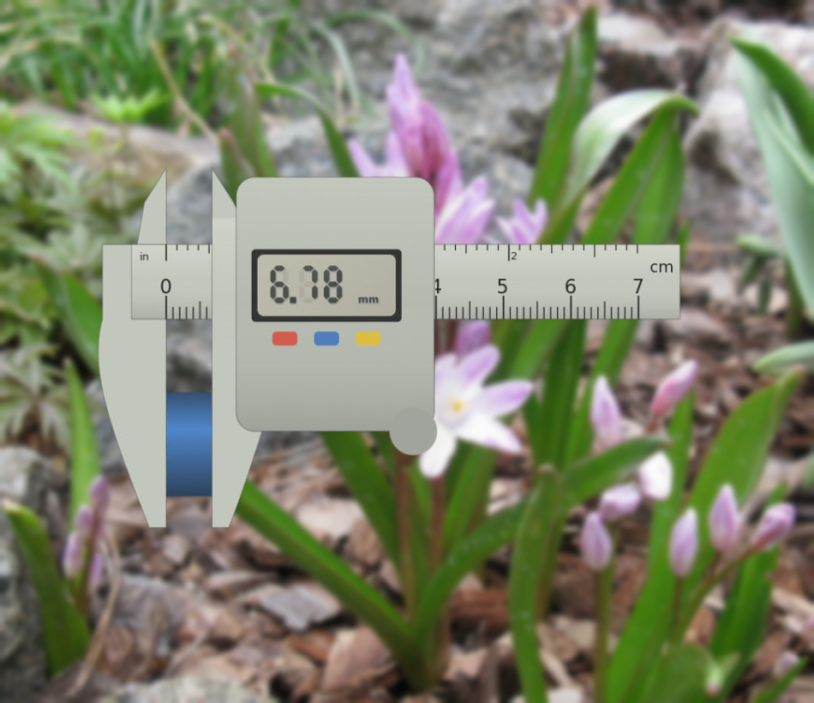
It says 6.78 mm
